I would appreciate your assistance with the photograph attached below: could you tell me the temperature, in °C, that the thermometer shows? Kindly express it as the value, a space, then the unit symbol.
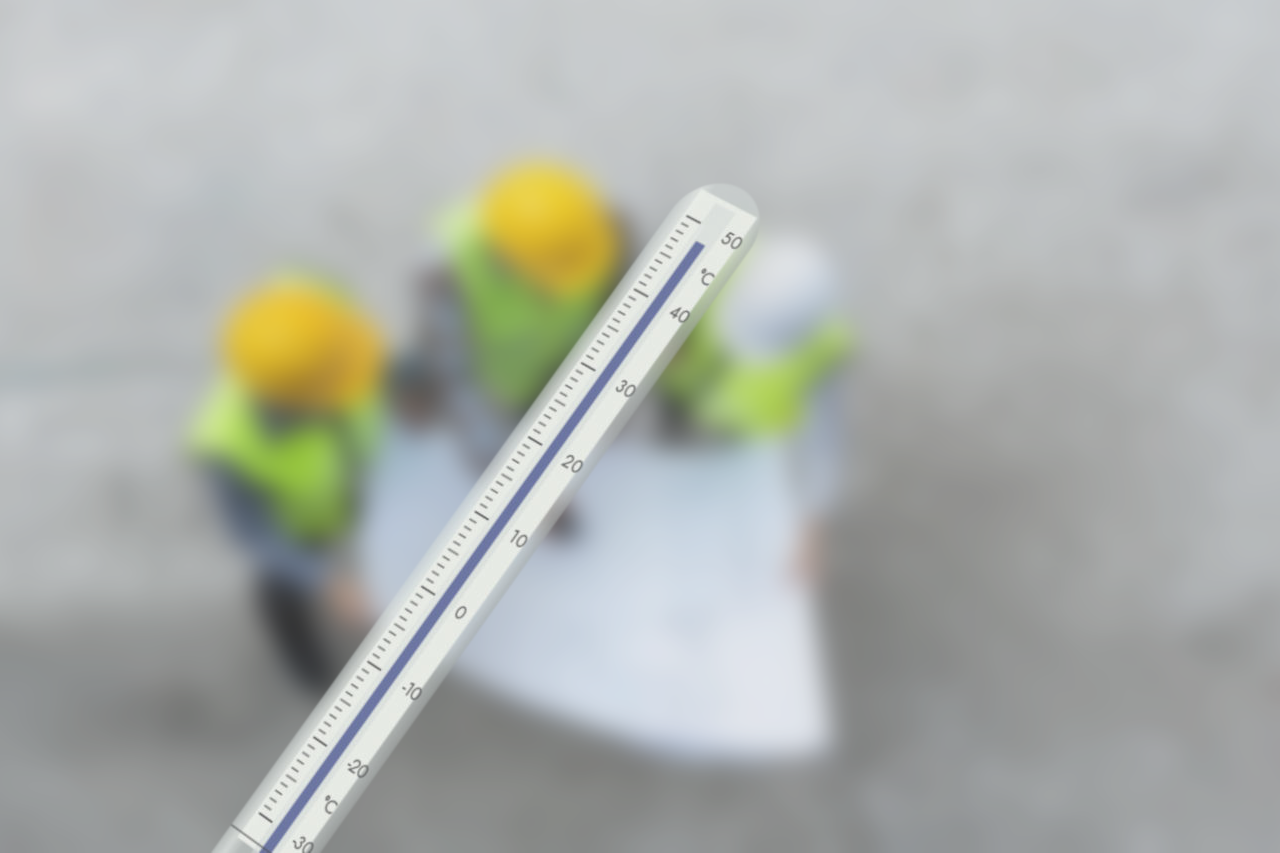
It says 48 °C
